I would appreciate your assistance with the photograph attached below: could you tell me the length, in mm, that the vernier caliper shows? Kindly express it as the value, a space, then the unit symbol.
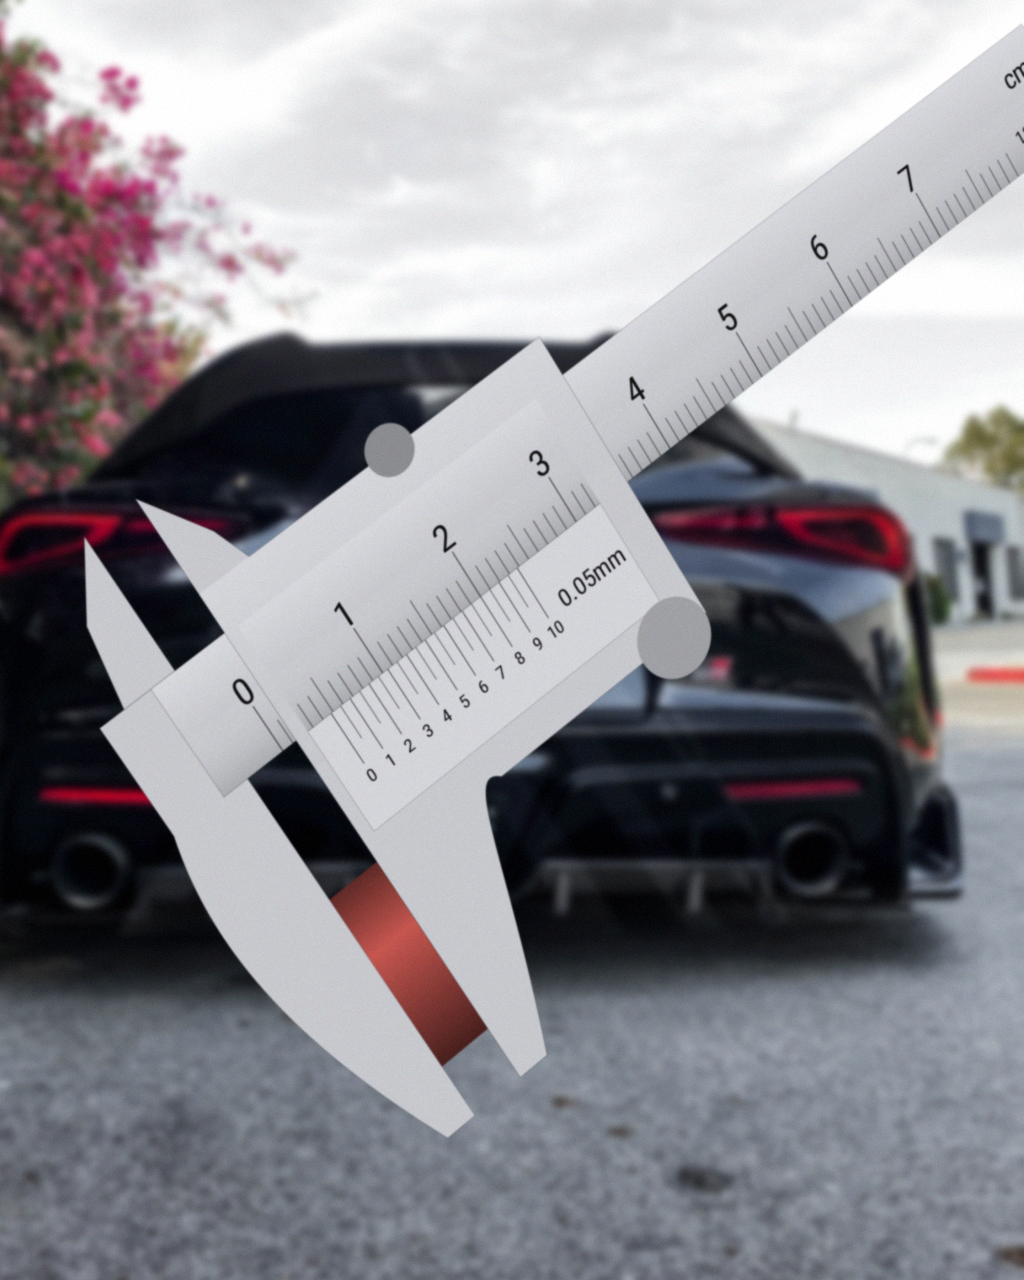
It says 4.8 mm
